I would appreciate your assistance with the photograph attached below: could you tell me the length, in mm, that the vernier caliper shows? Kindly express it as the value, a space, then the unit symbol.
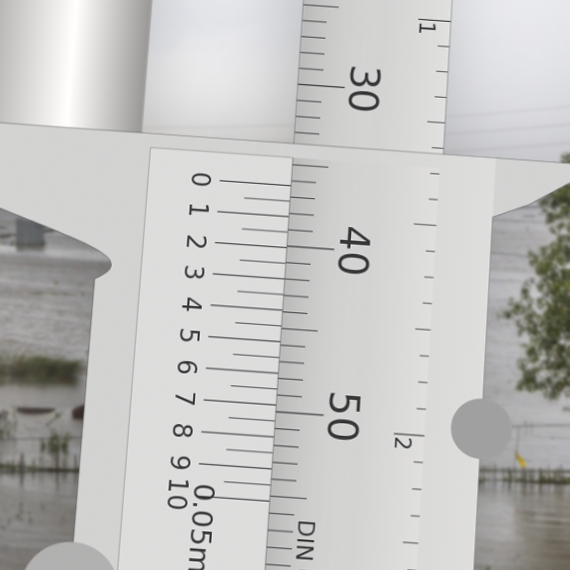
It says 36.3 mm
